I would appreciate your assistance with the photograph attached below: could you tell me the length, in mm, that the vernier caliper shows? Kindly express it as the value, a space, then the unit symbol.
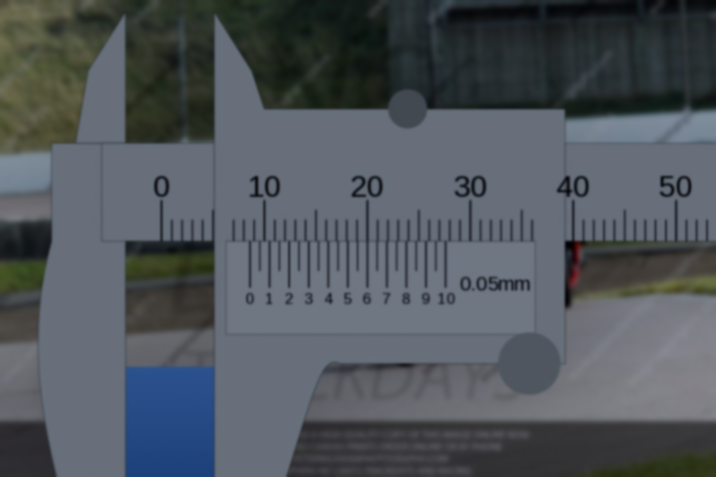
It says 8.6 mm
